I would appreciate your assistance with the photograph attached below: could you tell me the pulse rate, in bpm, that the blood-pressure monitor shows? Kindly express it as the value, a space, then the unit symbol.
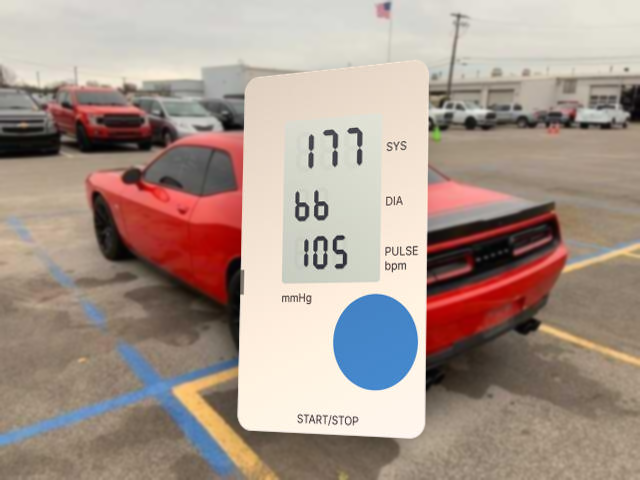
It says 105 bpm
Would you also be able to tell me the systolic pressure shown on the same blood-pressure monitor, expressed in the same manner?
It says 177 mmHg
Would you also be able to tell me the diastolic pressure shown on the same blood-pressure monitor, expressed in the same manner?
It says 66 mmHg
